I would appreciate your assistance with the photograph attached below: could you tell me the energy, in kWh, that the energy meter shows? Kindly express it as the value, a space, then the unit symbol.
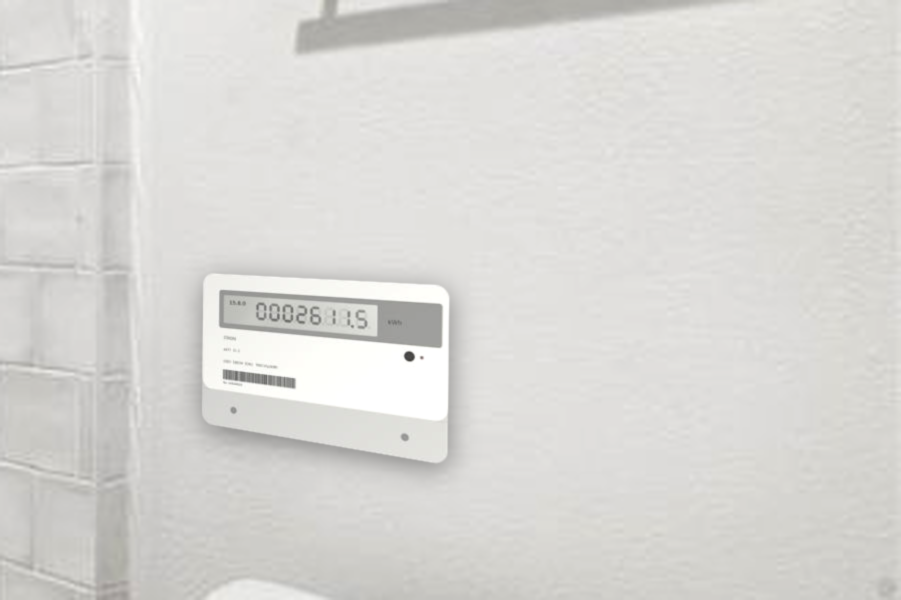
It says 2611.5 kWh
